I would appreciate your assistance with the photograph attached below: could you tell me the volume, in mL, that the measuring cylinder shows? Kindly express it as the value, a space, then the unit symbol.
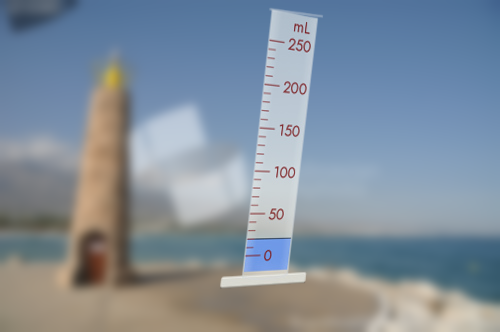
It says 20 mL
